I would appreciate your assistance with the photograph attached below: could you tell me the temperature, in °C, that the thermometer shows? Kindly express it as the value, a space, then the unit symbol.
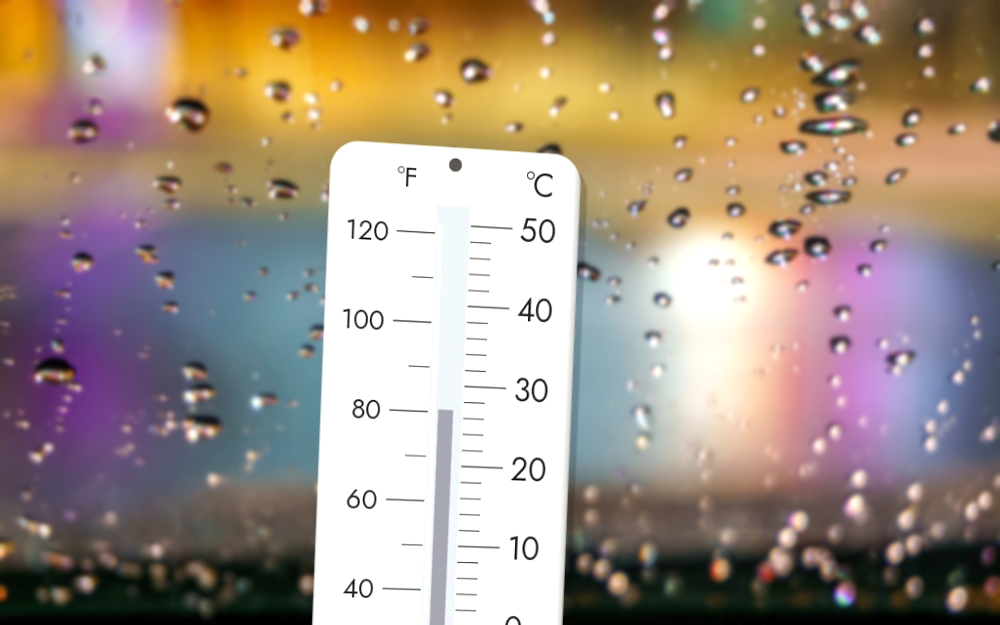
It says 27 °C
